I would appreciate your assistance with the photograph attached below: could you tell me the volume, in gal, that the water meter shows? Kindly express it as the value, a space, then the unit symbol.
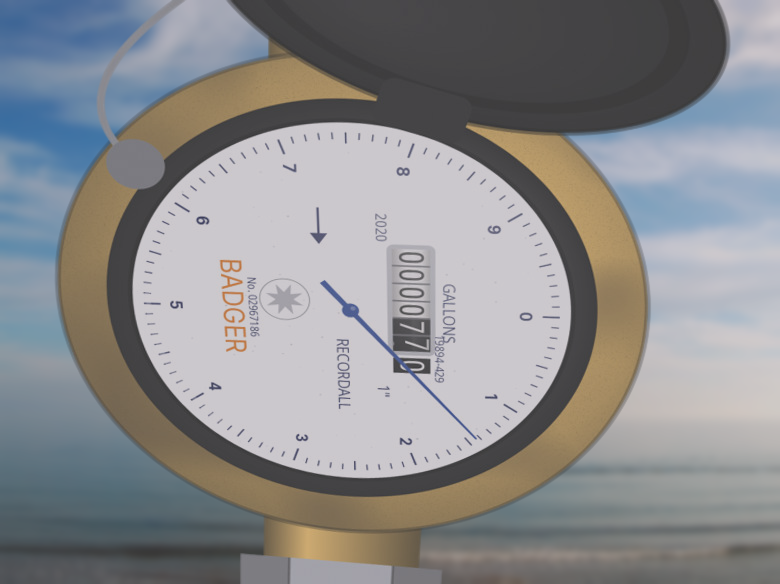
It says 771.4 gal
